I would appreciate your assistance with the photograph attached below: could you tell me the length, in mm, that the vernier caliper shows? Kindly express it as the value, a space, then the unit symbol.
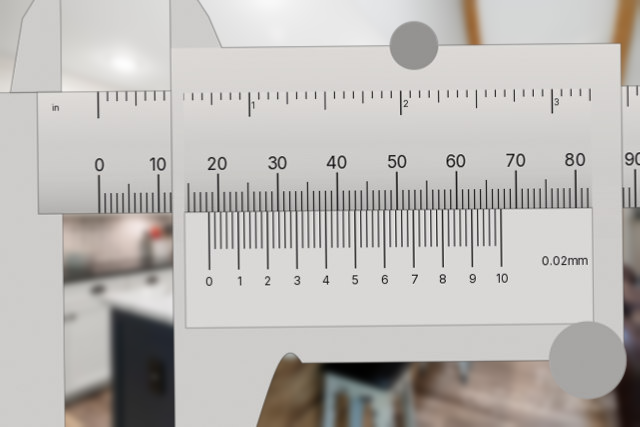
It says 18.4 mm
